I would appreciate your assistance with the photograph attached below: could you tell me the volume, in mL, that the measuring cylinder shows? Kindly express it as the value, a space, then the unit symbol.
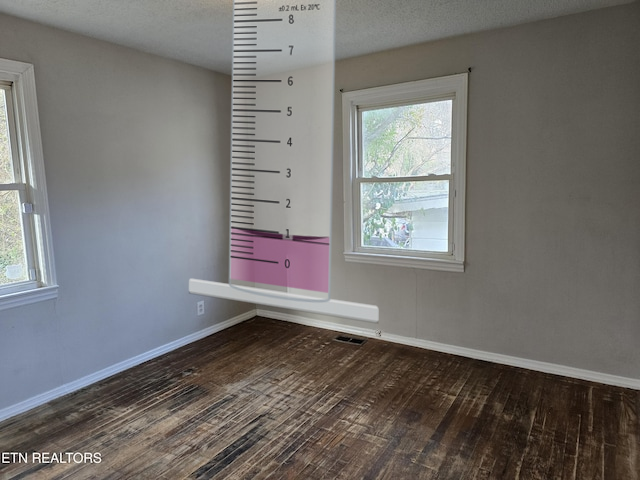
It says 0.8 mL
